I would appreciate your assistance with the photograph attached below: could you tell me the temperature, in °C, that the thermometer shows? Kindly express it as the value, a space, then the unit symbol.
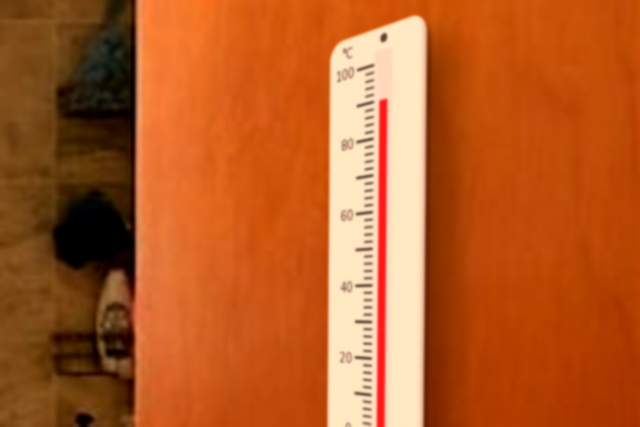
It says 90 °C
